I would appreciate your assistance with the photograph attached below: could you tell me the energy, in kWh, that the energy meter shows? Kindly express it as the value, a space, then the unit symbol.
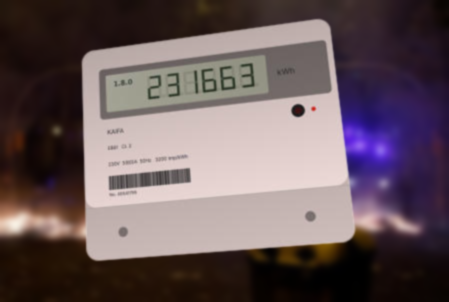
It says 231663 kWh
